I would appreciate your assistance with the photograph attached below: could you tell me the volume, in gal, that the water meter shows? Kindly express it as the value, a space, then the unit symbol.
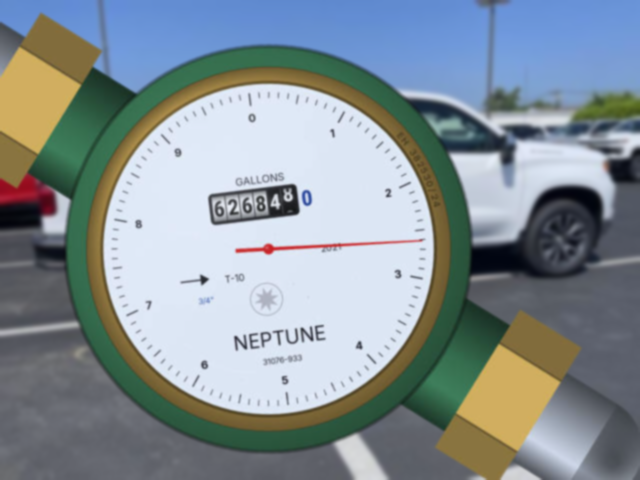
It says 6268482.6 gal
